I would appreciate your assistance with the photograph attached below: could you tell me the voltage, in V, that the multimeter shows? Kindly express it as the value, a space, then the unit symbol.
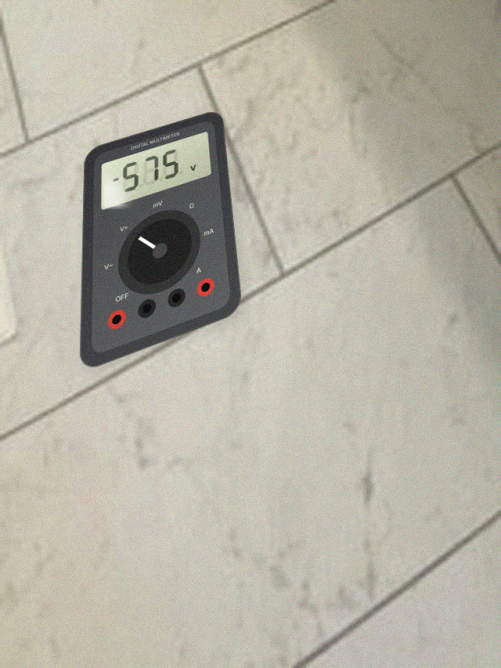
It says -575 V
